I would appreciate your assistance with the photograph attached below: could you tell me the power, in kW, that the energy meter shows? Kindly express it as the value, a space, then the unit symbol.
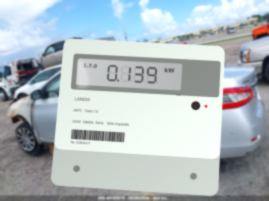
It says 0.139 kW
